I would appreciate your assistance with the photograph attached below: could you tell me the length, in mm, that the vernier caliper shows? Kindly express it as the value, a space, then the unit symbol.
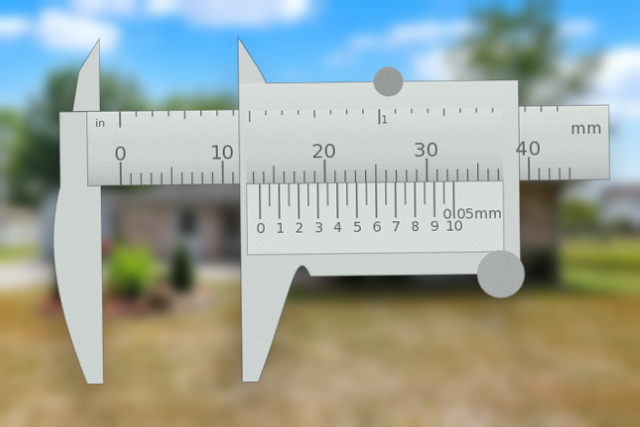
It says 13.6 mm
